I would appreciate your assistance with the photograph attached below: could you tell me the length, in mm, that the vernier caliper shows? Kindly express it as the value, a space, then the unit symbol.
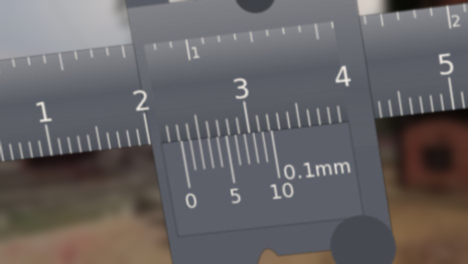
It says 23.2 mm
